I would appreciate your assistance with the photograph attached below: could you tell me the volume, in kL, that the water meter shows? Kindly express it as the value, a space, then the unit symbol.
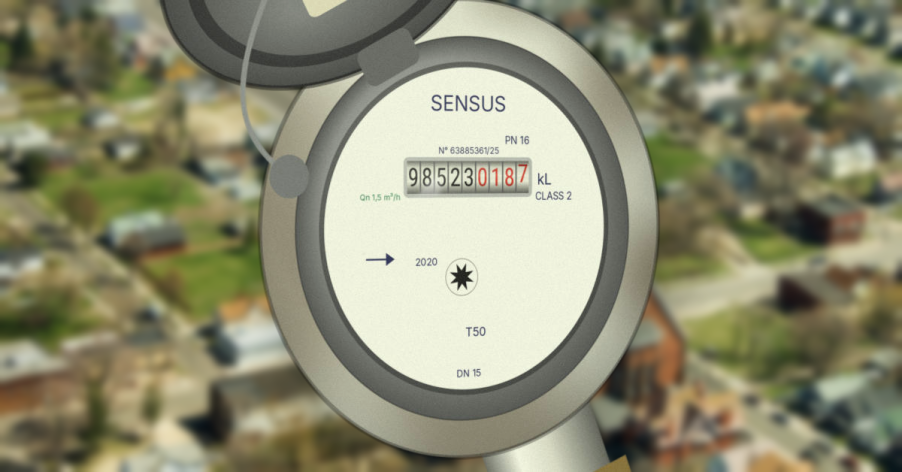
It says 98523.0187 kL
